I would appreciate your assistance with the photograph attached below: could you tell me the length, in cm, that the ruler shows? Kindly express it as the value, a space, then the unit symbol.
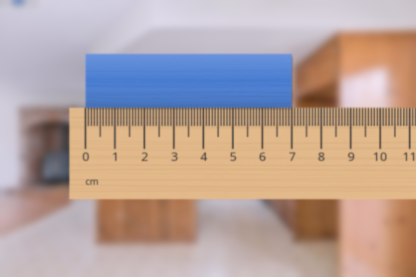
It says 7 cm
